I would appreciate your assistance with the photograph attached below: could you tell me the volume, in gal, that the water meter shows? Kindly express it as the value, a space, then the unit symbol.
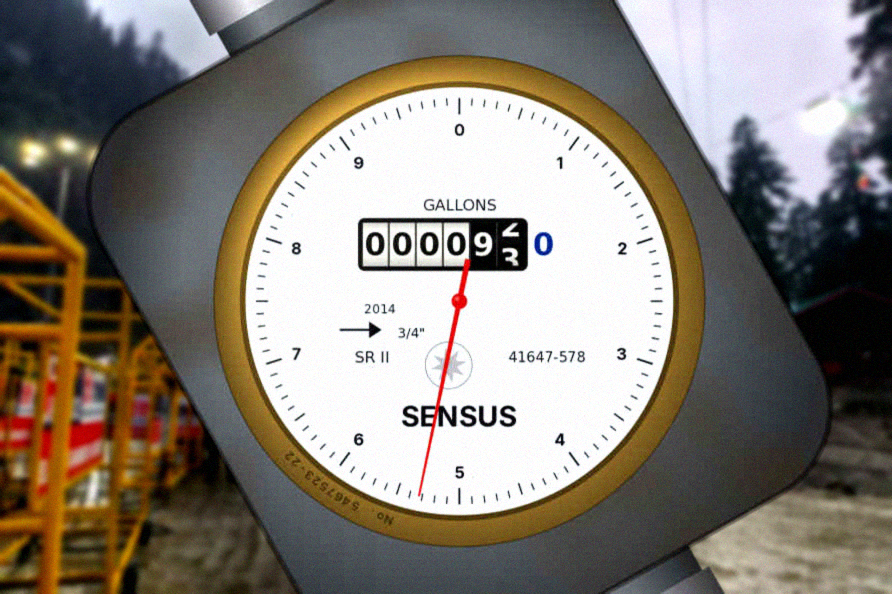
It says 925.3 gal
